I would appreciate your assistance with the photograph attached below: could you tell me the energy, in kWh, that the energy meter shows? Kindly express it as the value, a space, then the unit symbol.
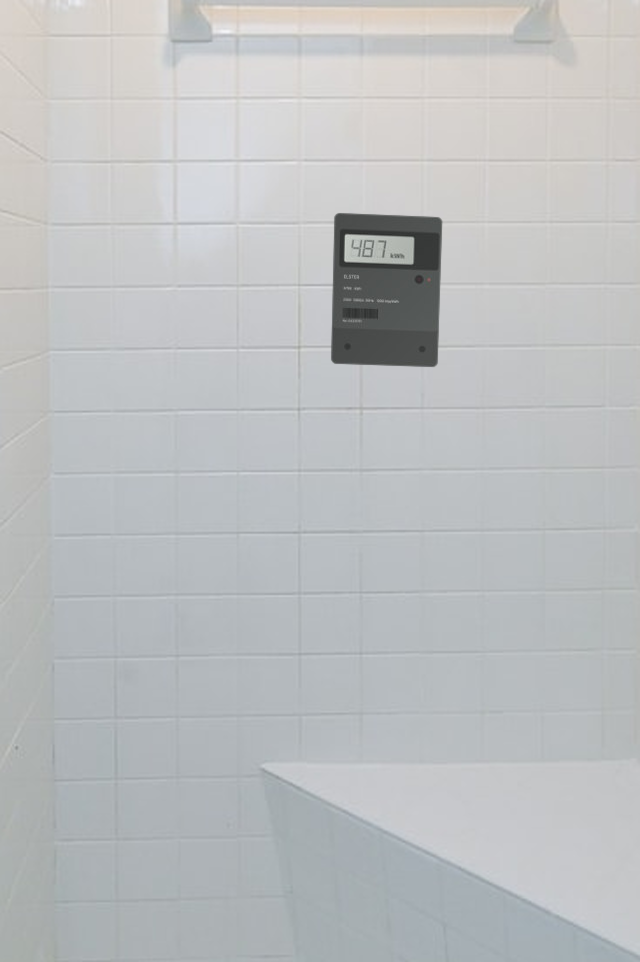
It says 487 kWh
